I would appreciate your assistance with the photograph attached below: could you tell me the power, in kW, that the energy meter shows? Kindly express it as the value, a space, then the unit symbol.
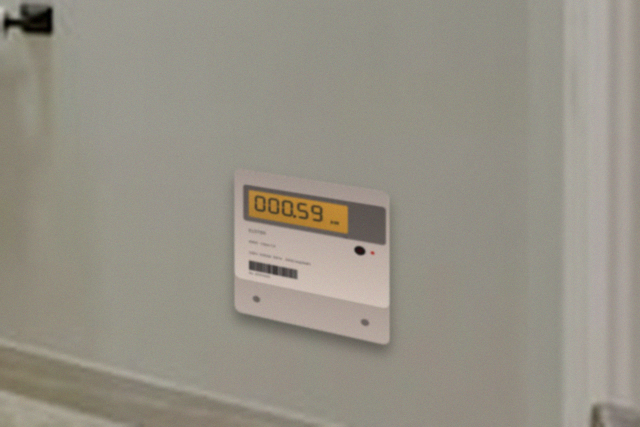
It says 0.59 kW
